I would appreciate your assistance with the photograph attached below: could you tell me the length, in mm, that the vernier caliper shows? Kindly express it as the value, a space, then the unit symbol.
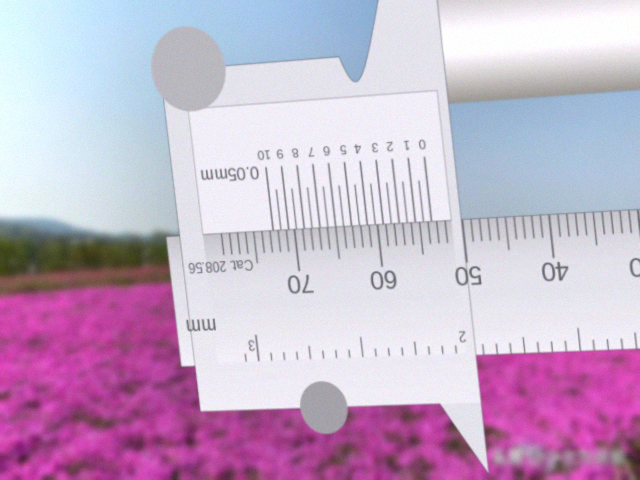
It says 53.6 mm
